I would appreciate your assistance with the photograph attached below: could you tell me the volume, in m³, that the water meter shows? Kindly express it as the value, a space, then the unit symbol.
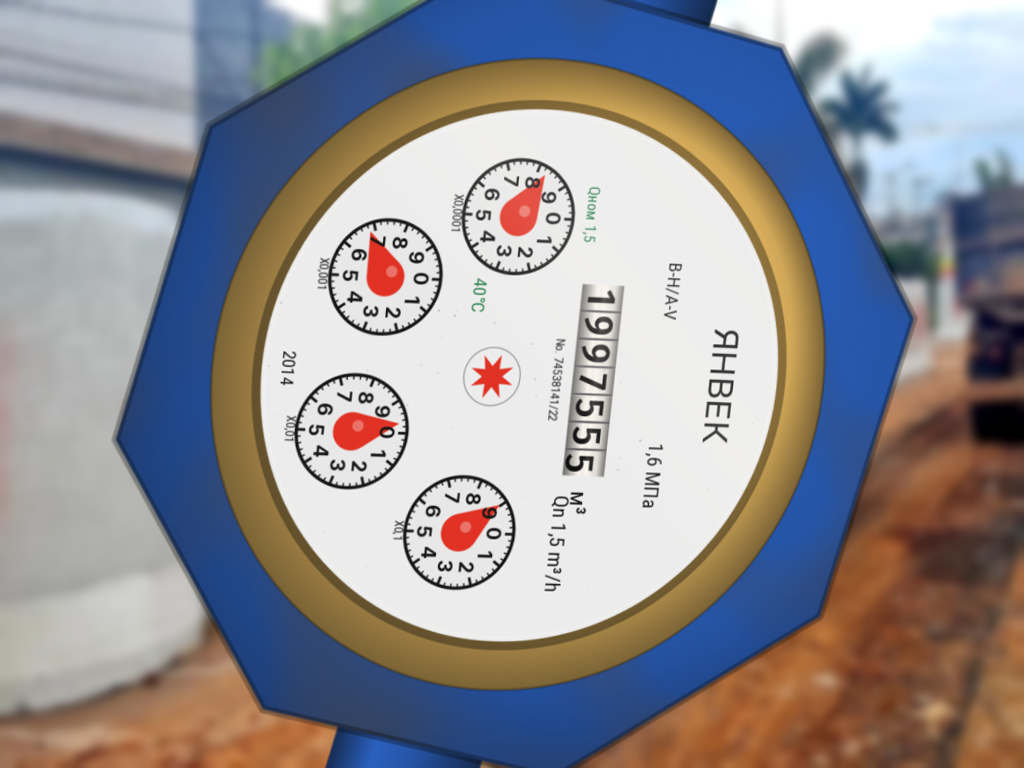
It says 1997554.8968 m³
